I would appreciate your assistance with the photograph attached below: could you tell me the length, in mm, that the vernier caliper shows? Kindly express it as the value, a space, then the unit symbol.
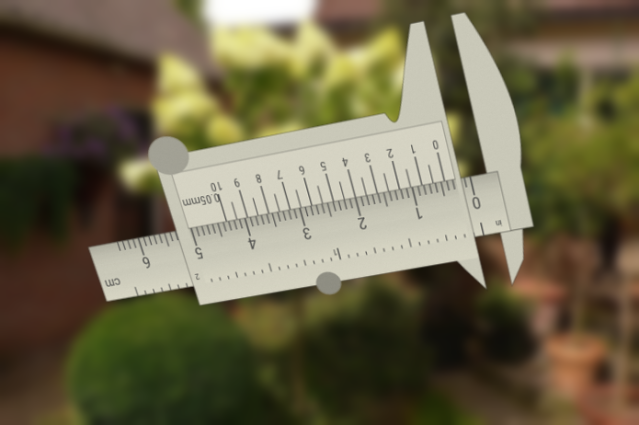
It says 4.4 mm
